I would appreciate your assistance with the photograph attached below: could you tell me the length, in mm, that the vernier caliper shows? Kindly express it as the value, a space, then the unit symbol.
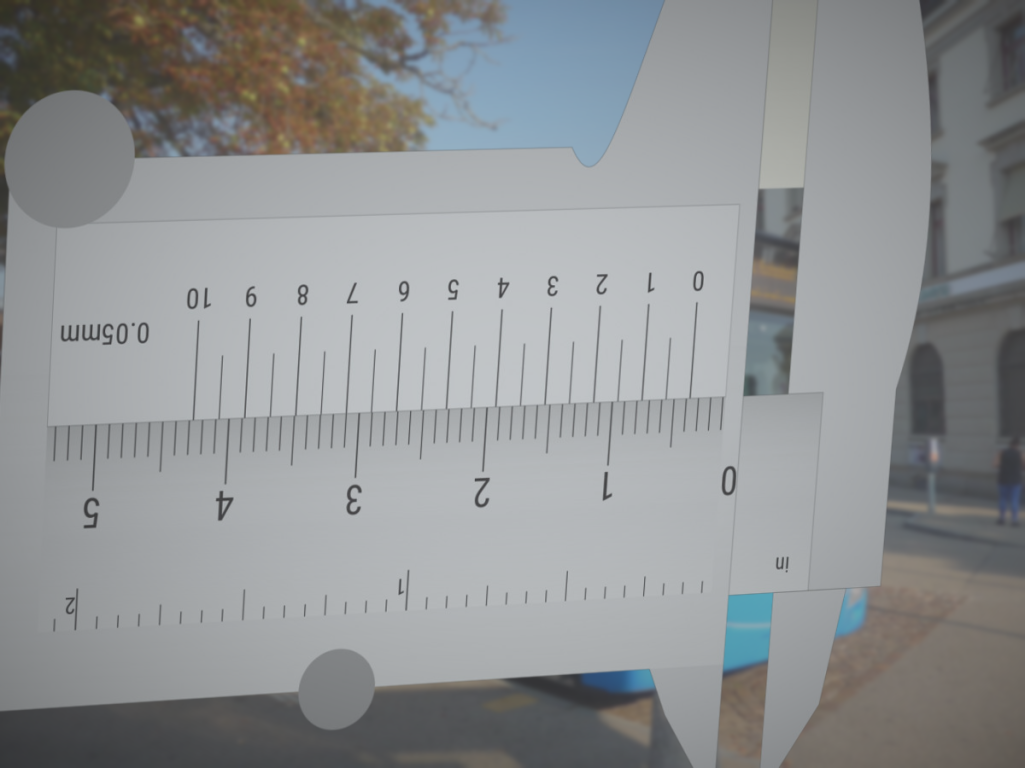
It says 3.7 mm
